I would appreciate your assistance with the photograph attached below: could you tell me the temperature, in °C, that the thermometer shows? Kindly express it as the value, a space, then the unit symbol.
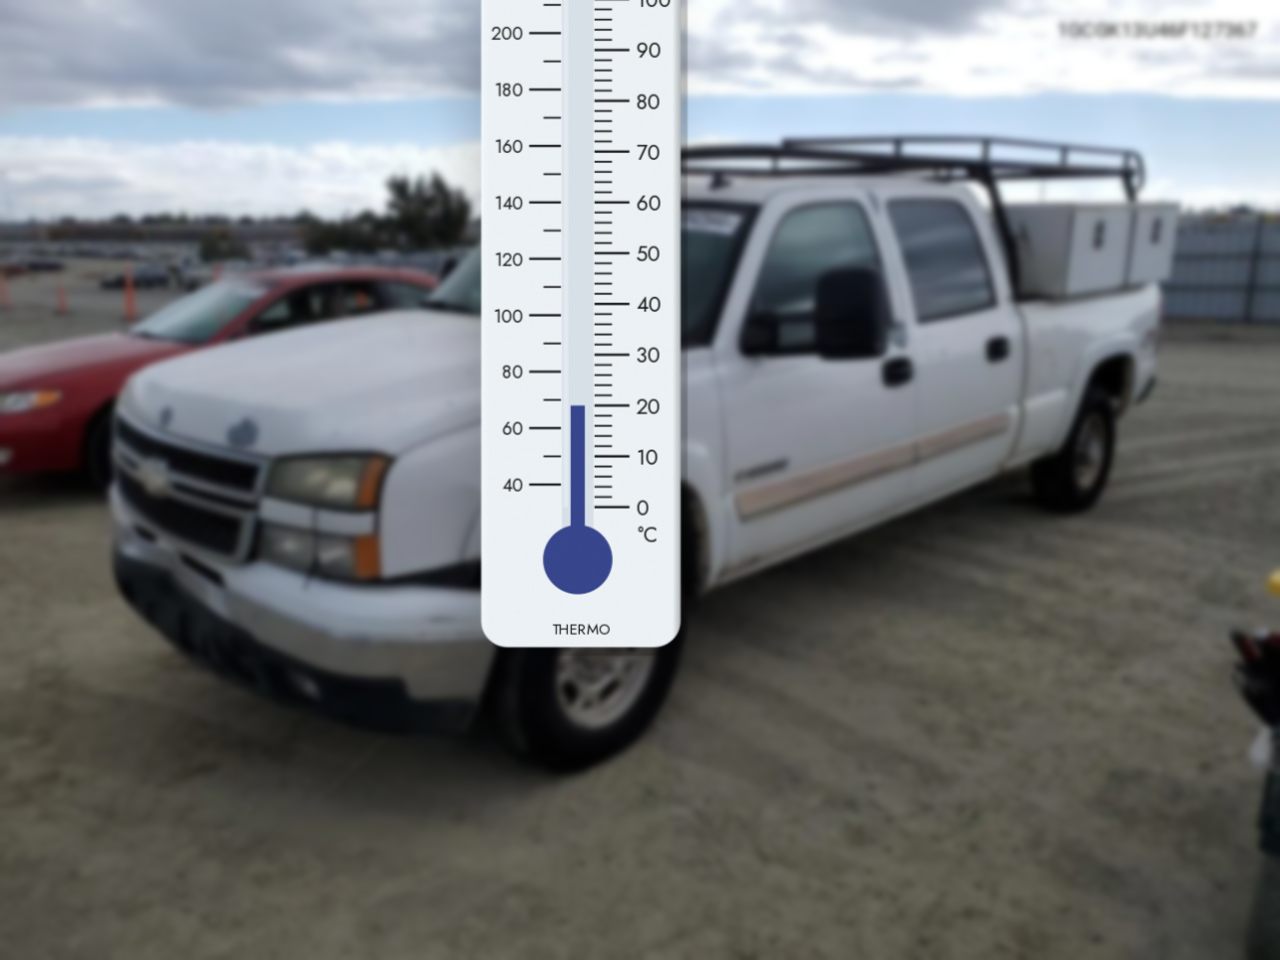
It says 20 °C
